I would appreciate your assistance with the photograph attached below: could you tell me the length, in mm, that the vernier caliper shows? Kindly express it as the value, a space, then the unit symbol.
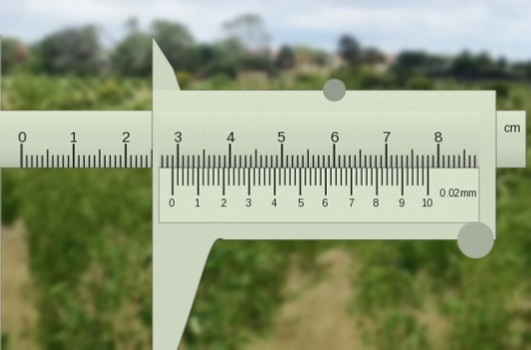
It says 29.0 mm
